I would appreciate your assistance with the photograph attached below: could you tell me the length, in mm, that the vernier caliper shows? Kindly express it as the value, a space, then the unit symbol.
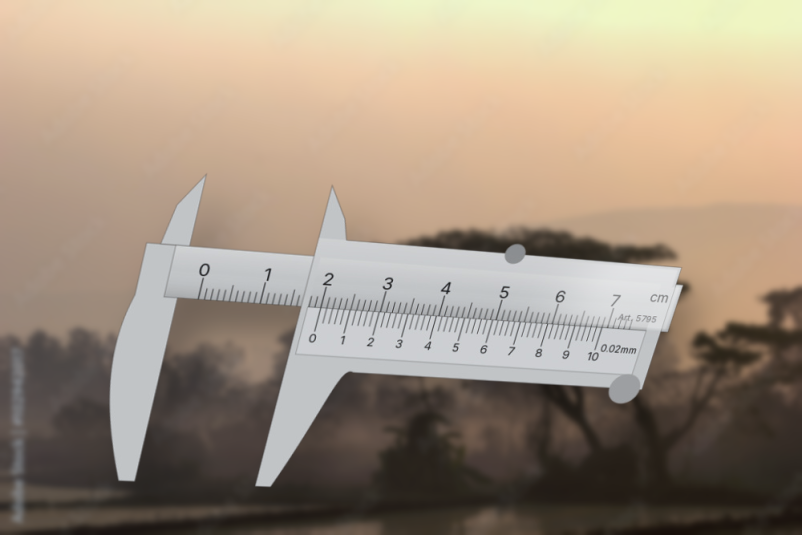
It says 20.0 mm
